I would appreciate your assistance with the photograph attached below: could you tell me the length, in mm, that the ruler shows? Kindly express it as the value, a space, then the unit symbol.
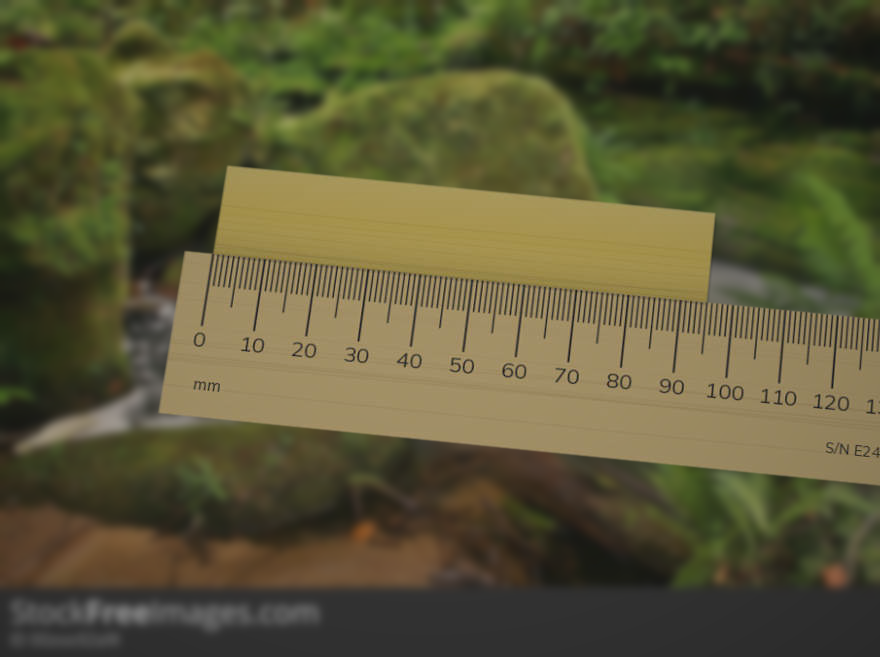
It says 95 mm
